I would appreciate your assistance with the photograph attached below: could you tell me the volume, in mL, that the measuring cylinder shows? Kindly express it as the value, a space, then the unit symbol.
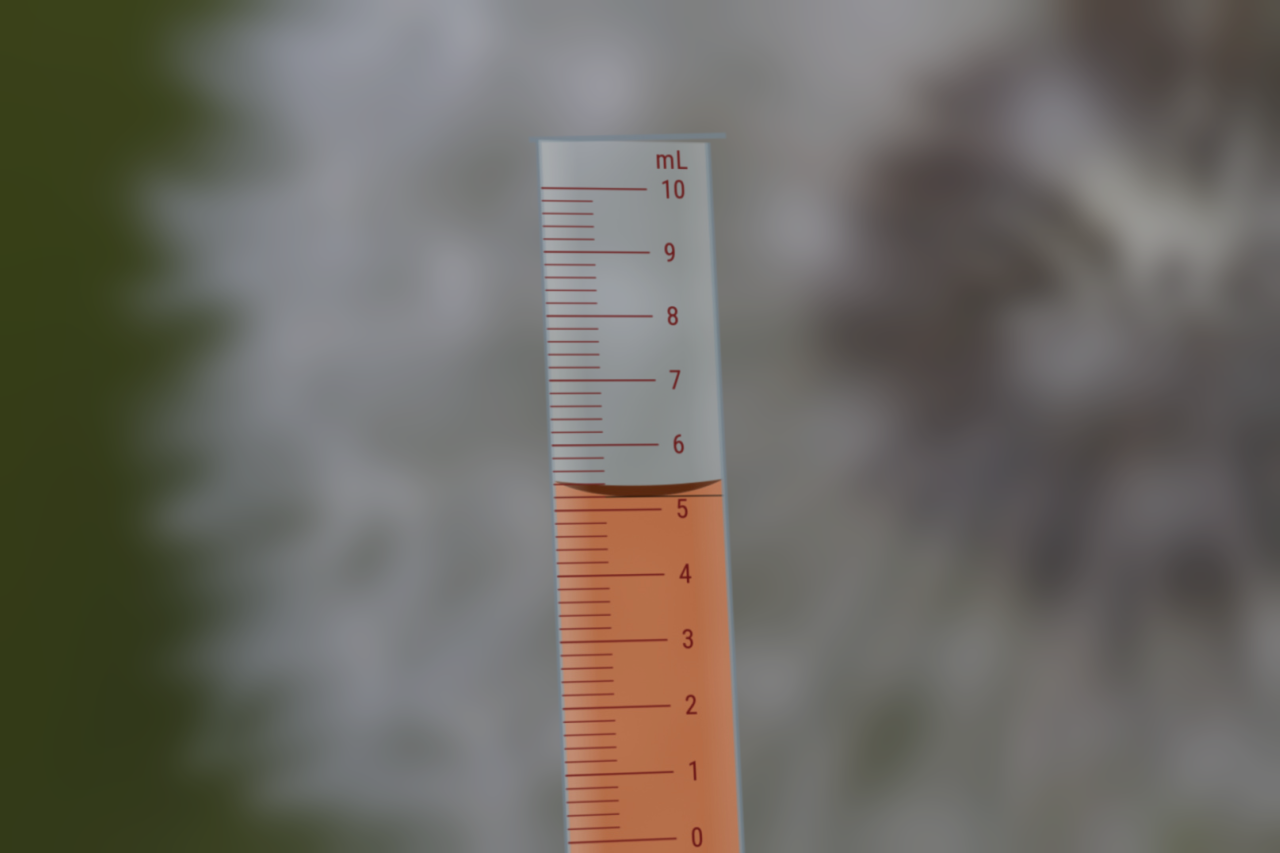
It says 5.2 mL
